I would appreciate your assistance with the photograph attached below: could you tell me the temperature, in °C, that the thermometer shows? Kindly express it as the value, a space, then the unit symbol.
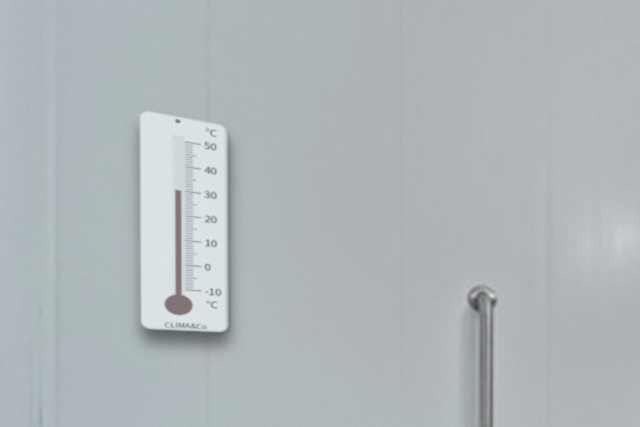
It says 30 °C
